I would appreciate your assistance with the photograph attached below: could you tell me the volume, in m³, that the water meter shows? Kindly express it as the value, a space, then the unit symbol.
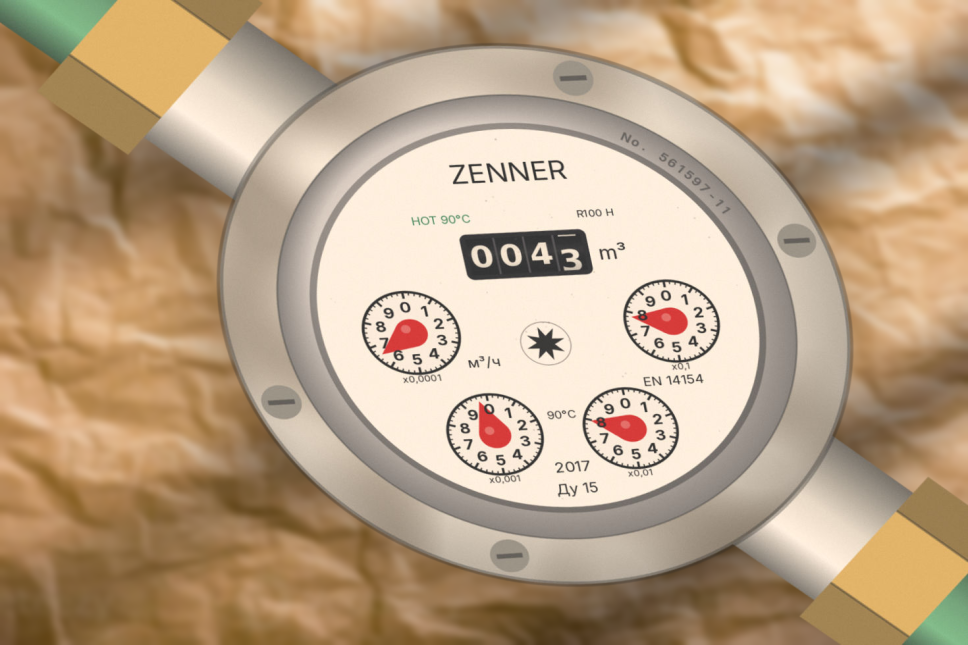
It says 42.7796 m³
